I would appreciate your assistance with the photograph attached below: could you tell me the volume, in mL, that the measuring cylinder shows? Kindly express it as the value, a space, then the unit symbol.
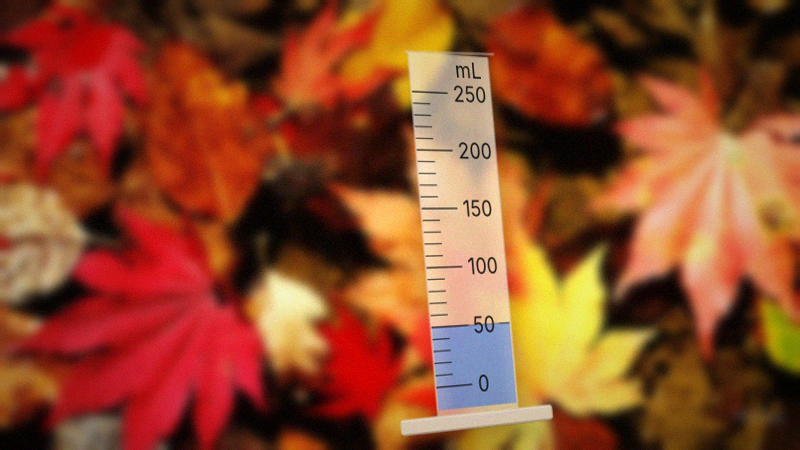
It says 50 mL
